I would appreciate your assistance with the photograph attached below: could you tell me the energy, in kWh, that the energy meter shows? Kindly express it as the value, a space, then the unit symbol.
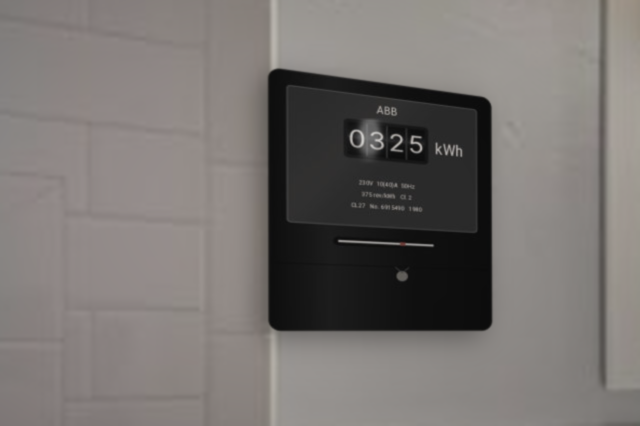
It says 325 kWh
